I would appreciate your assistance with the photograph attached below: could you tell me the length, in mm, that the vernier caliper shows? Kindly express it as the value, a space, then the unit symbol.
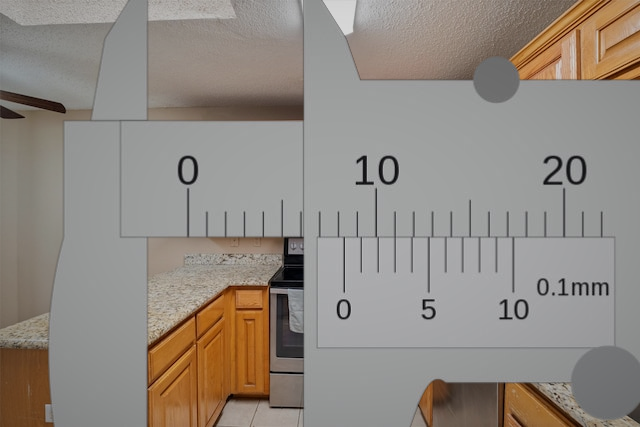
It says 8.3 mm
